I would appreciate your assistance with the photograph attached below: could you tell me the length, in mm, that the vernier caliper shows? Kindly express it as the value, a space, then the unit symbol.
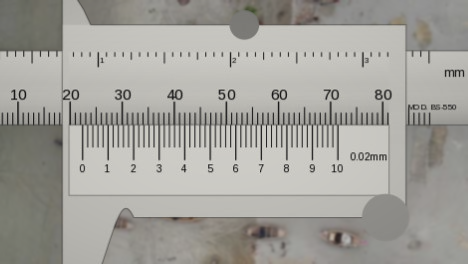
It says 22.4 mm
